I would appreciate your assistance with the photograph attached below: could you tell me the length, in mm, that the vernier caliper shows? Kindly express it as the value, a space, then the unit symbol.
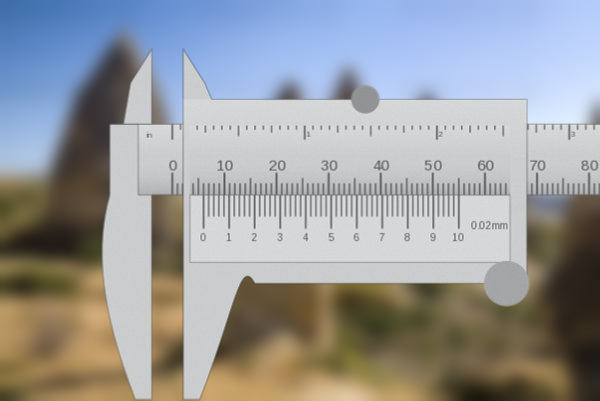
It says 6.0 mm
